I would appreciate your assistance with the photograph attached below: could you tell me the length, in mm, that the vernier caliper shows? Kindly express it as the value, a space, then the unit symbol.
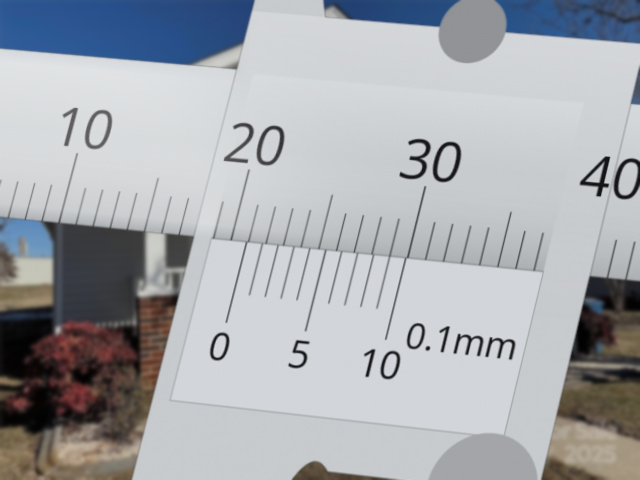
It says 20.9 mm
